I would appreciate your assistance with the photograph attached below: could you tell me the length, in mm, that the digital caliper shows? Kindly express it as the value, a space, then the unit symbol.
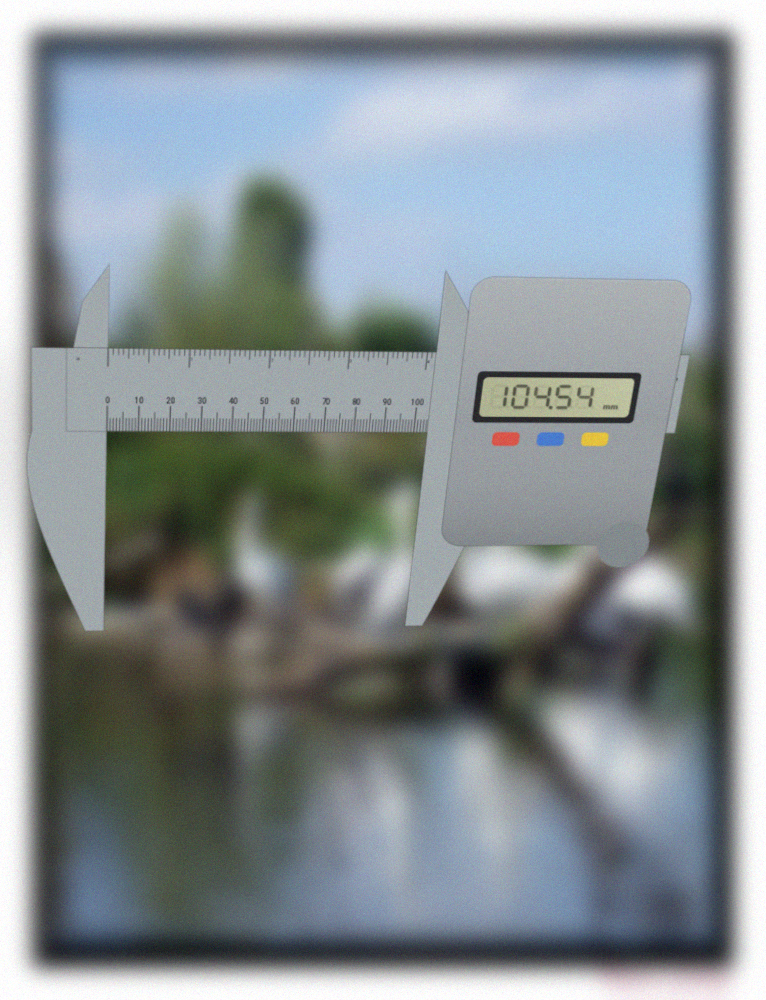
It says 104.54 mm
